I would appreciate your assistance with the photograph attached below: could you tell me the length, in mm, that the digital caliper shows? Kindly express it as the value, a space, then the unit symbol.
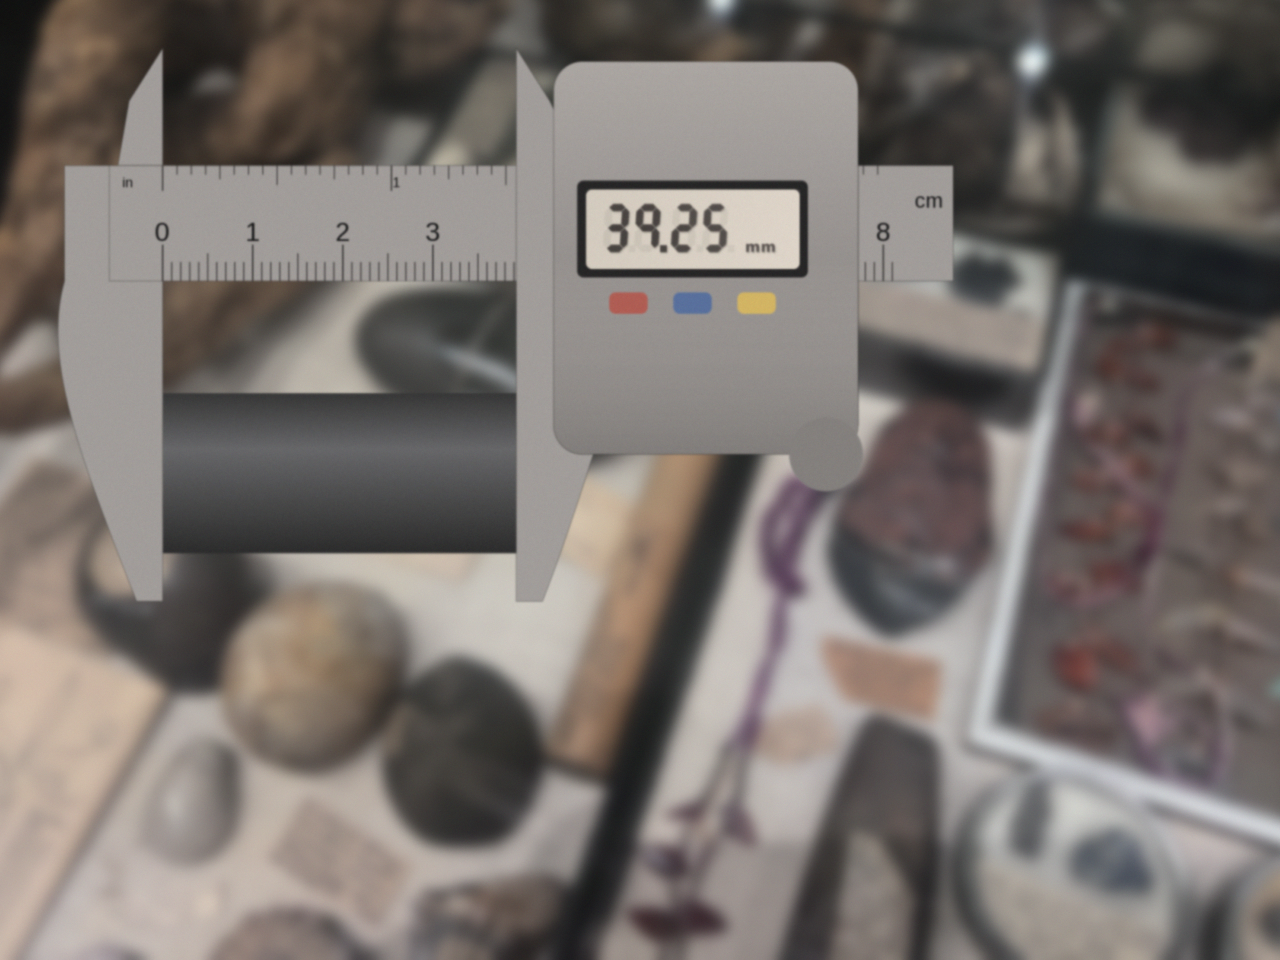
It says 39.25 mm
